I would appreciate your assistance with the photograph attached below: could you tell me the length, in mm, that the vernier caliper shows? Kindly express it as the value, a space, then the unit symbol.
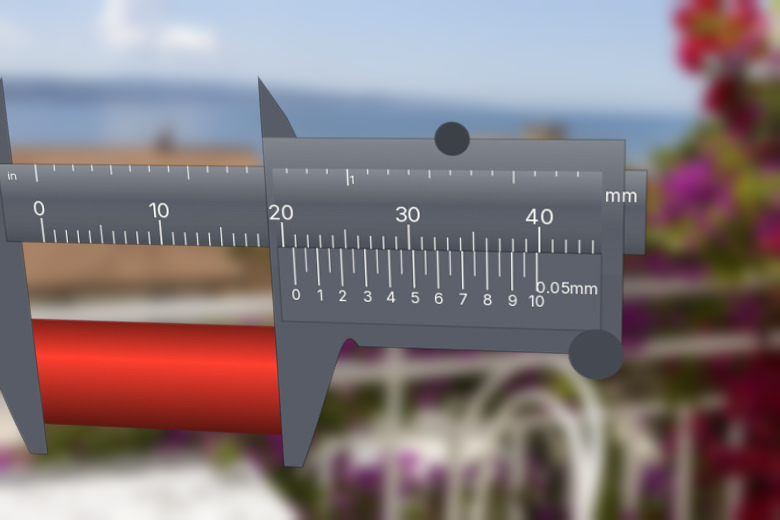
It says 20.8 mm
